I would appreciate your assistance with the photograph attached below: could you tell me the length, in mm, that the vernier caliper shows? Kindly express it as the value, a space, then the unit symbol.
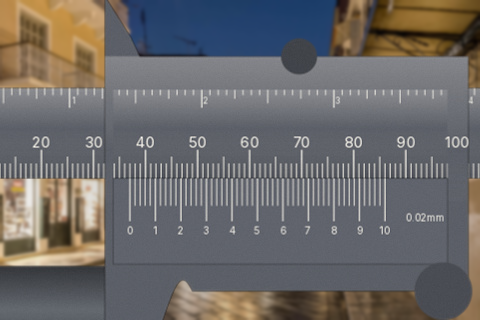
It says 37.0 mm
